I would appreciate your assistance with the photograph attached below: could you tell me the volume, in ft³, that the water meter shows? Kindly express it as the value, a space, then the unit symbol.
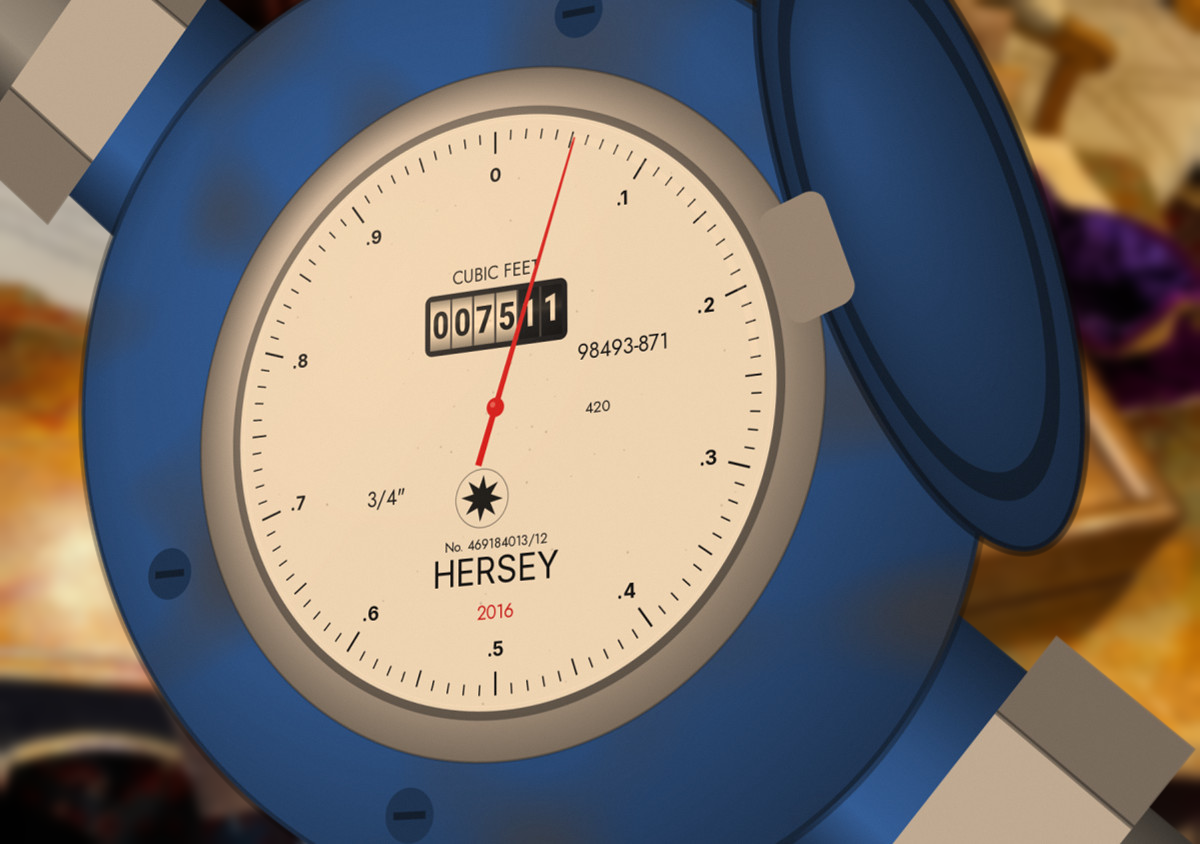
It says 7511.05 ft³
